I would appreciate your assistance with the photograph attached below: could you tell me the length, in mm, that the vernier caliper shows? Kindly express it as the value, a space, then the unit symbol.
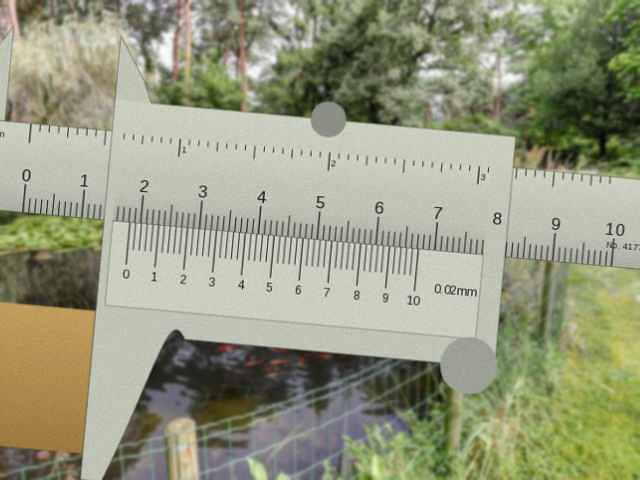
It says 18.2 mm
